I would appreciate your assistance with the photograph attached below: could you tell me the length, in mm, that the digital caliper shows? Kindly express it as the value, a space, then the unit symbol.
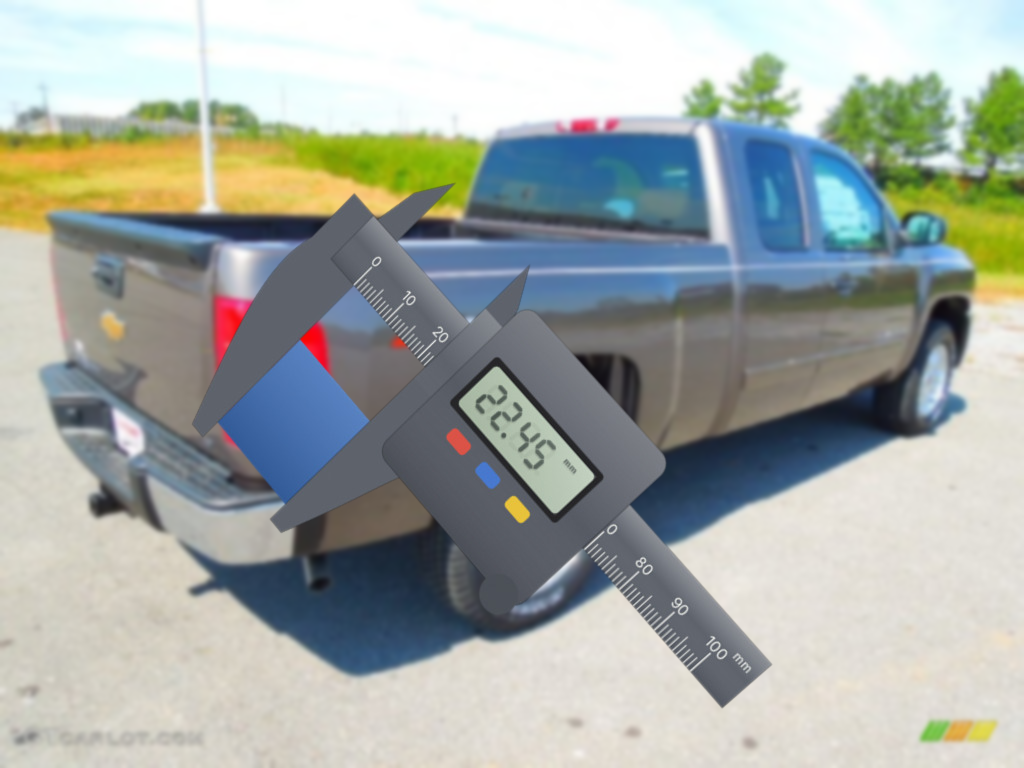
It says 22.45 mm
